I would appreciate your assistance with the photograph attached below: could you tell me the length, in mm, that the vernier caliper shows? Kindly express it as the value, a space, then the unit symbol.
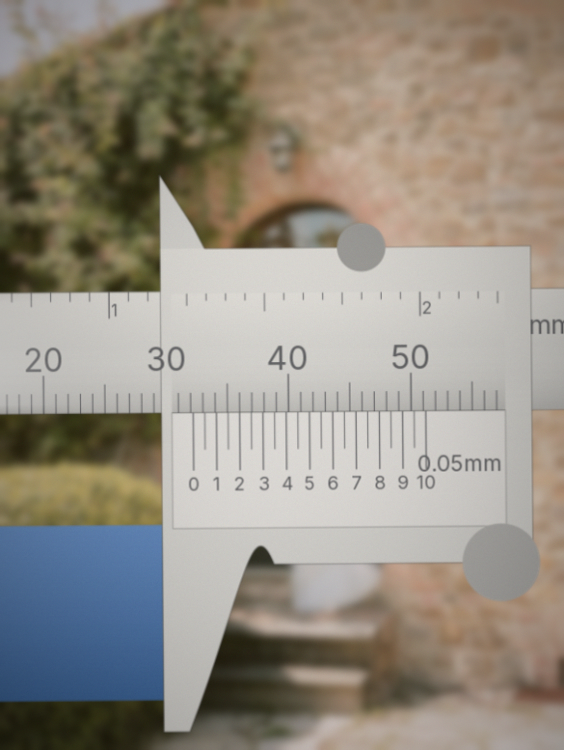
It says 32.2 mm
